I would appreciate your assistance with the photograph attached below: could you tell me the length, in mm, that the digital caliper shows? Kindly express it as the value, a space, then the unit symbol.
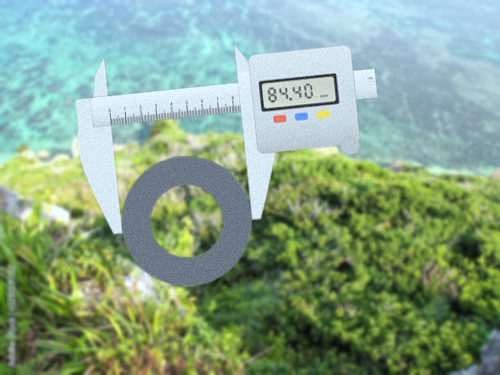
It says 84.40 mm
